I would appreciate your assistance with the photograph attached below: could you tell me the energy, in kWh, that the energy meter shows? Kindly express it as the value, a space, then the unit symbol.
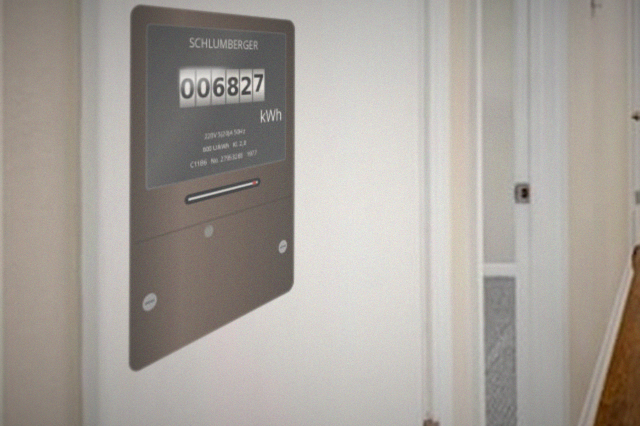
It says 6827 kWh
